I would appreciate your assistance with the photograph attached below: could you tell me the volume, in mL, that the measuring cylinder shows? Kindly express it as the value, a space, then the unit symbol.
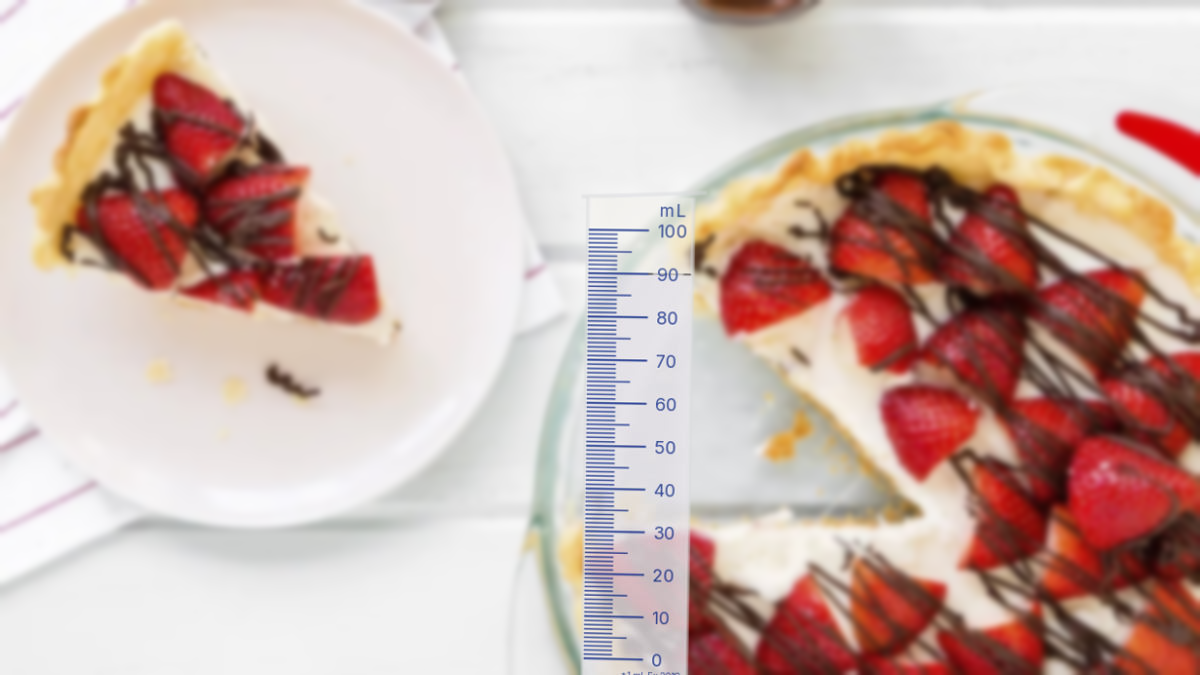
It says 90 mL
